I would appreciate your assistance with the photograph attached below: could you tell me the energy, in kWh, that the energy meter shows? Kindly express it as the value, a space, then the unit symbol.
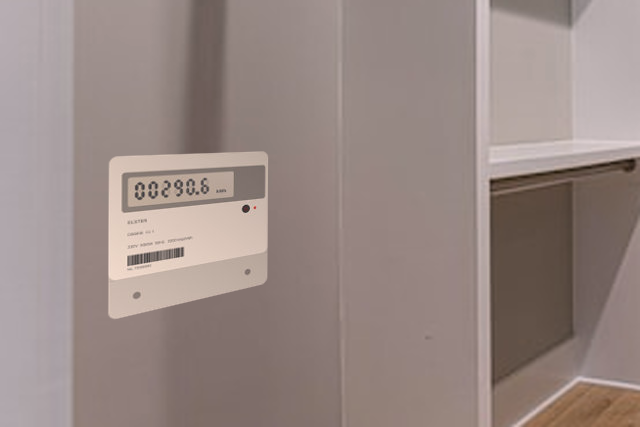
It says 290.6 kWh
